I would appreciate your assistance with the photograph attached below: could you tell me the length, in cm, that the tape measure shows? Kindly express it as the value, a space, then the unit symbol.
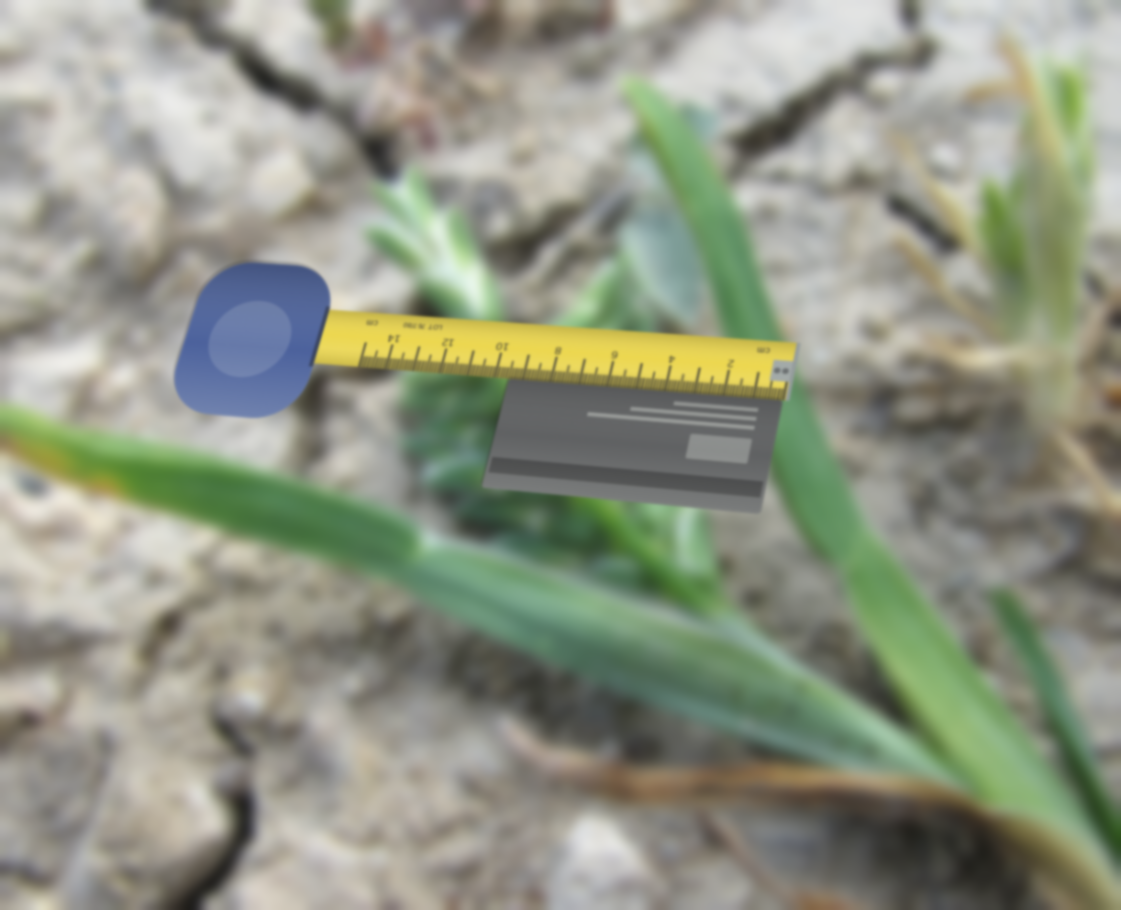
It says 9.5 cm
